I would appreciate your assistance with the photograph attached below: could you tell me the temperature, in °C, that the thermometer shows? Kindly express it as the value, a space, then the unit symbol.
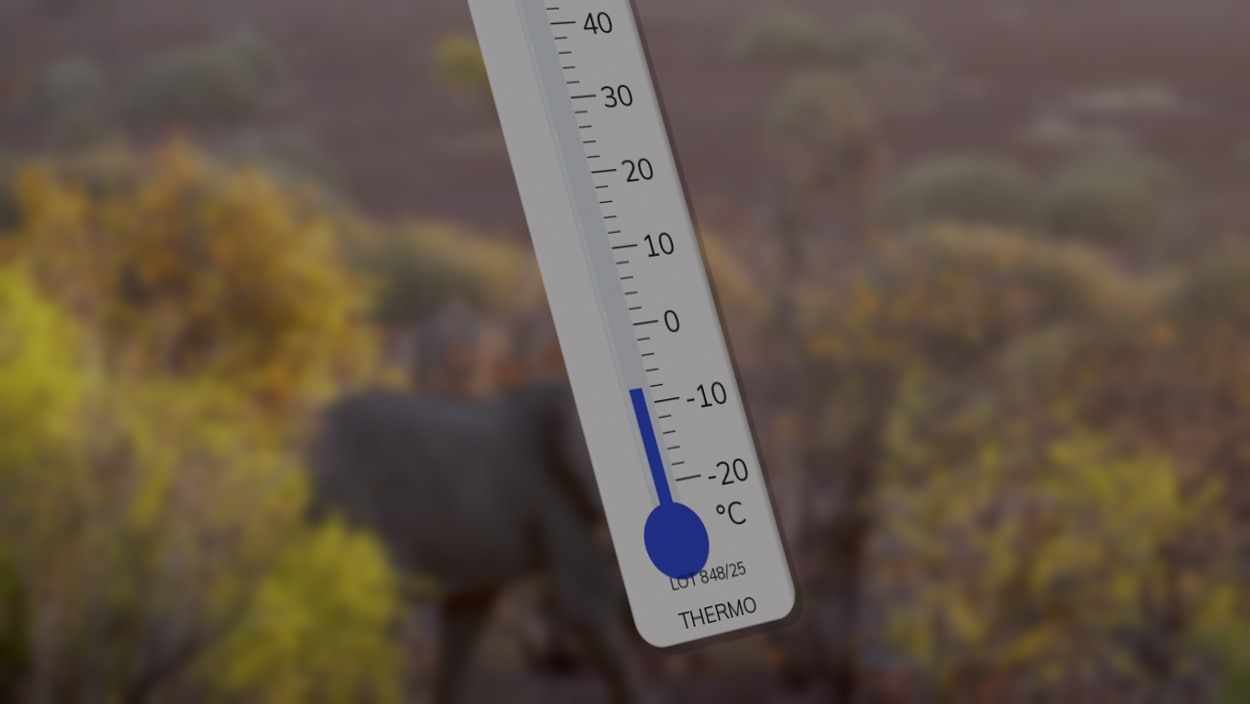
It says -8 °C
